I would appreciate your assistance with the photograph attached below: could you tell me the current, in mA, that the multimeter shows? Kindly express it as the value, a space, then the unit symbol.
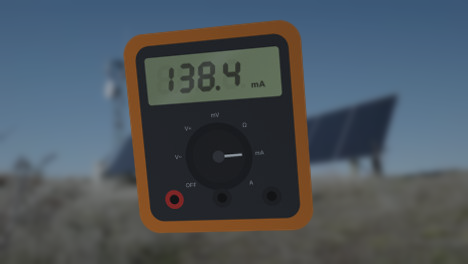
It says 138.4 mA
